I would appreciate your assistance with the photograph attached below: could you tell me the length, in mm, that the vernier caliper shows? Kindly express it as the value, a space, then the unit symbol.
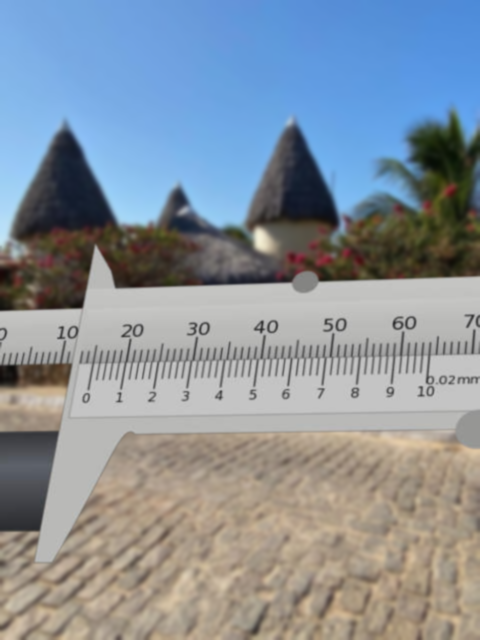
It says 15.0 mm
